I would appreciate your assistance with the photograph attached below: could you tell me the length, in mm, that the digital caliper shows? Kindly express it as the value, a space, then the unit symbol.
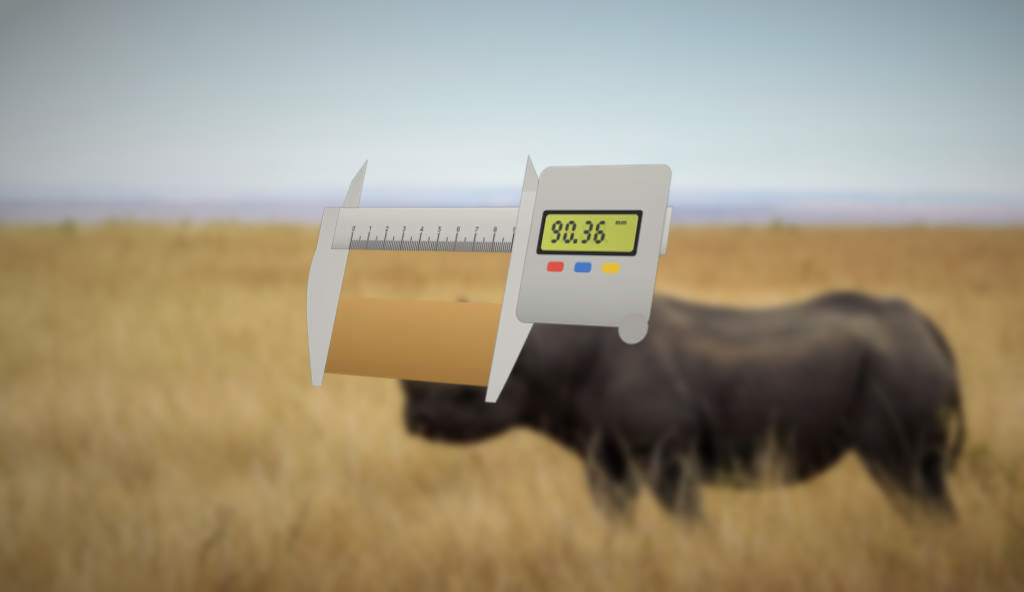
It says 90.36 mm
